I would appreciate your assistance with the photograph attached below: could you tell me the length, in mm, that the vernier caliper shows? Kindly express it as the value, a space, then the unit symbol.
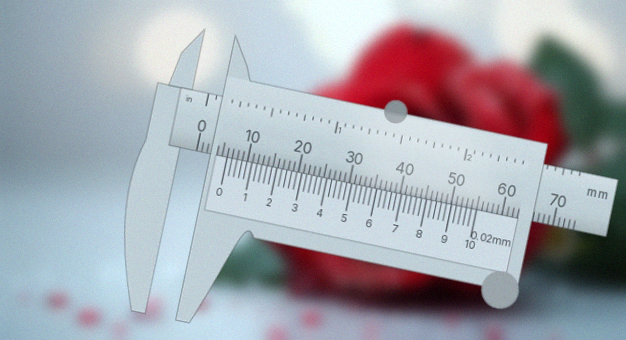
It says 6.0 mm
